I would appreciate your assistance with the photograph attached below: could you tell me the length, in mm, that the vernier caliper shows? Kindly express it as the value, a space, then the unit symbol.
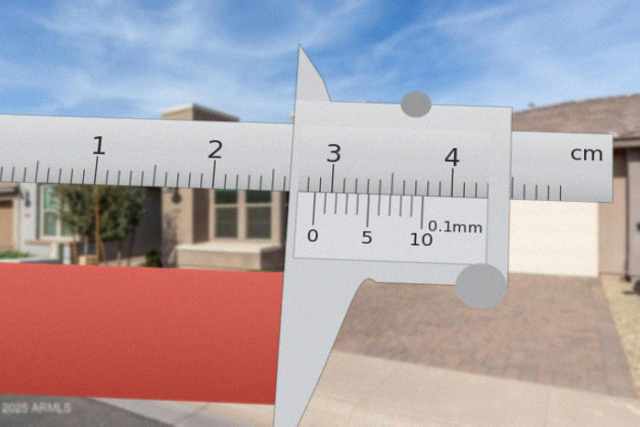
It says 28.6 mm
